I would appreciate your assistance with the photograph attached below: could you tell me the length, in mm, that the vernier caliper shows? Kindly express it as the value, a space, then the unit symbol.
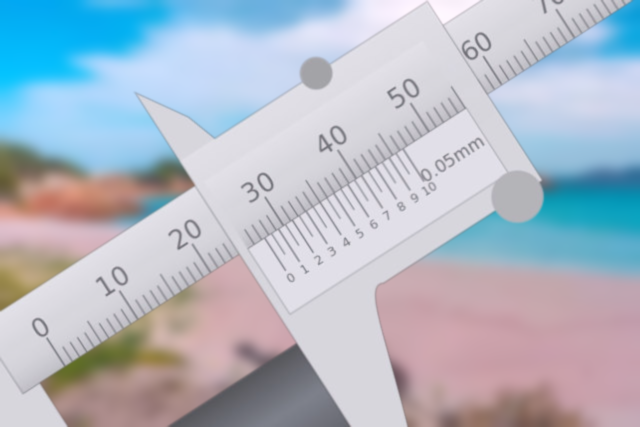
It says 27.4 mm
